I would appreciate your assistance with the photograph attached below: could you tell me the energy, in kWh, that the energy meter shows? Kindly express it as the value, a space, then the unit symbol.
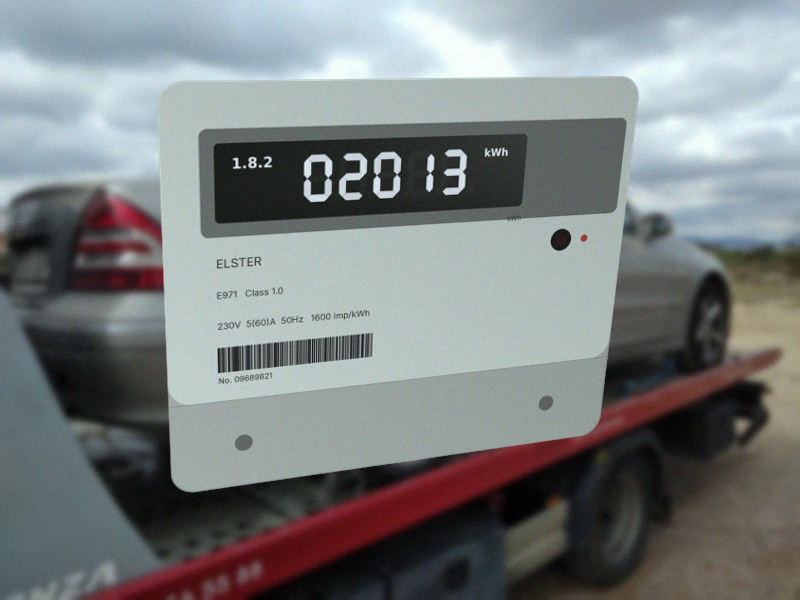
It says 2013 kWh
